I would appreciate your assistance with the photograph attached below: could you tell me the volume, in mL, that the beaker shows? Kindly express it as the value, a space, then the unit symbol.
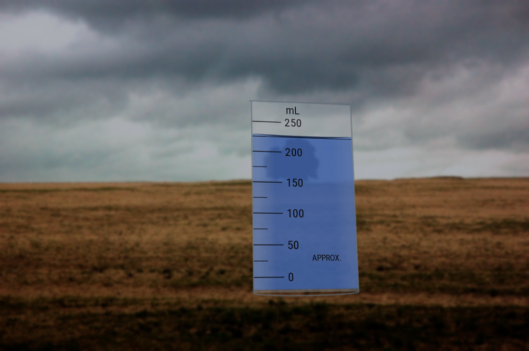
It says 225 mL
